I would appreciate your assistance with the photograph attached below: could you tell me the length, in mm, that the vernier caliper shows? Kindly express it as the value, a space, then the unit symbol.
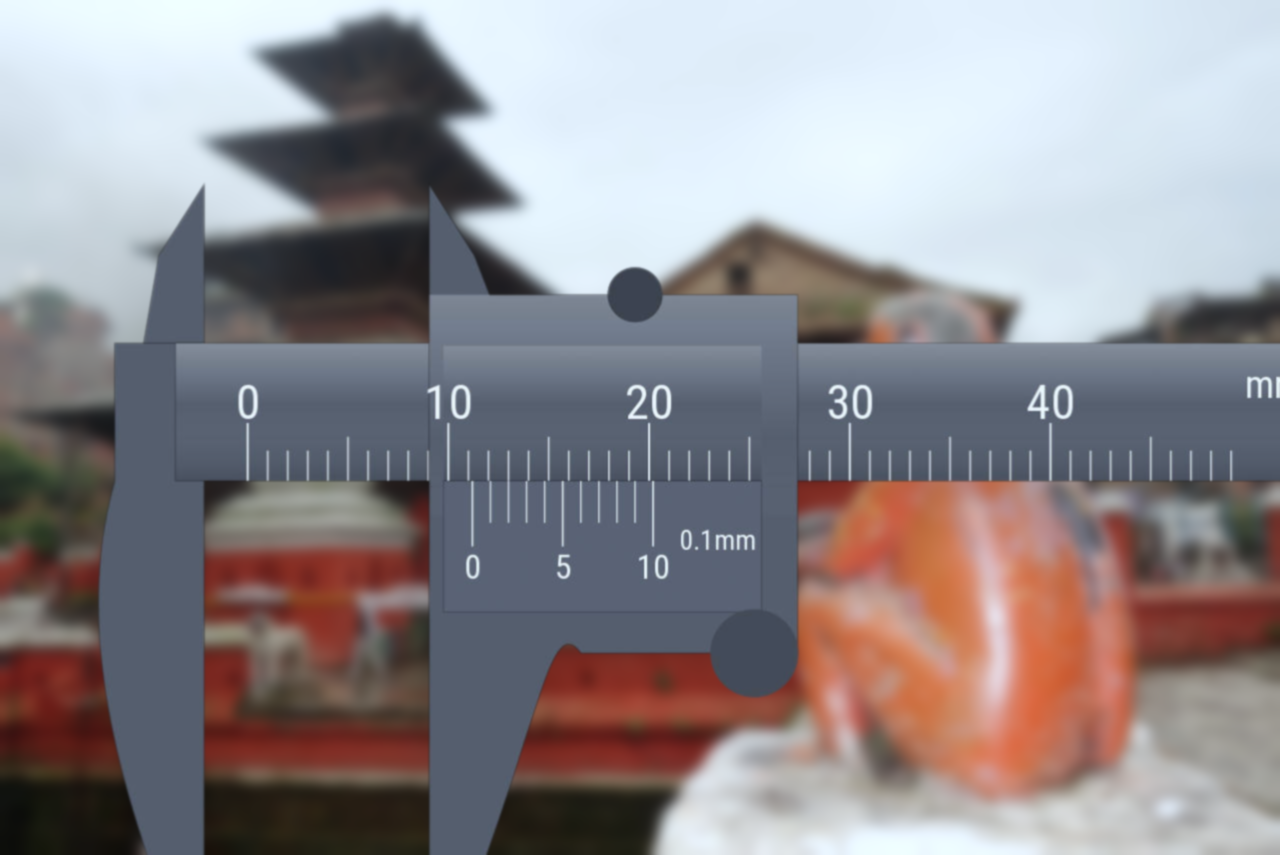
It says 11.2 mm
